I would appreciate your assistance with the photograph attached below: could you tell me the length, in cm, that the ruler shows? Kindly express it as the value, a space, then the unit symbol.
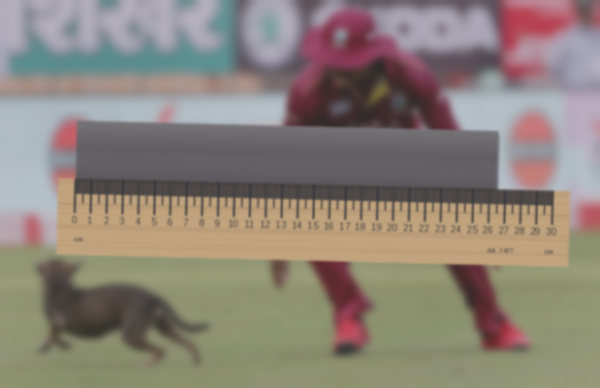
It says 26.5 cm
